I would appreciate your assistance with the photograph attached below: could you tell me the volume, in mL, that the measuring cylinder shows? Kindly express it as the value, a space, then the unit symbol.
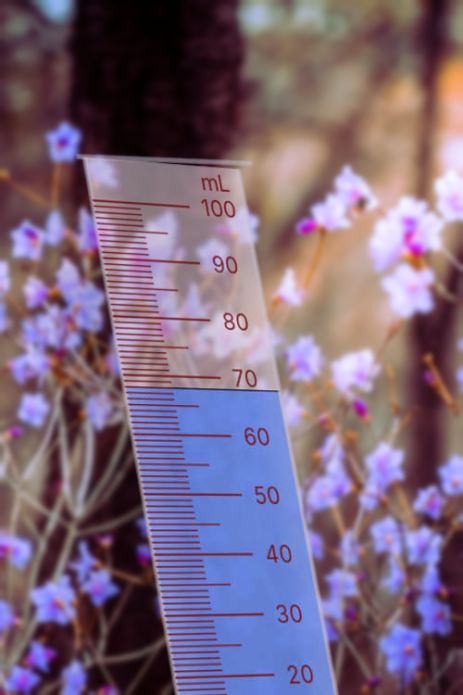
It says 68 mL
